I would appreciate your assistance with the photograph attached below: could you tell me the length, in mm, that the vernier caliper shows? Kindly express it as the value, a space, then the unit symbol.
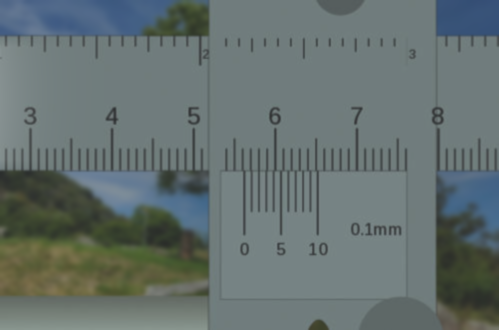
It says 56.2 mm
